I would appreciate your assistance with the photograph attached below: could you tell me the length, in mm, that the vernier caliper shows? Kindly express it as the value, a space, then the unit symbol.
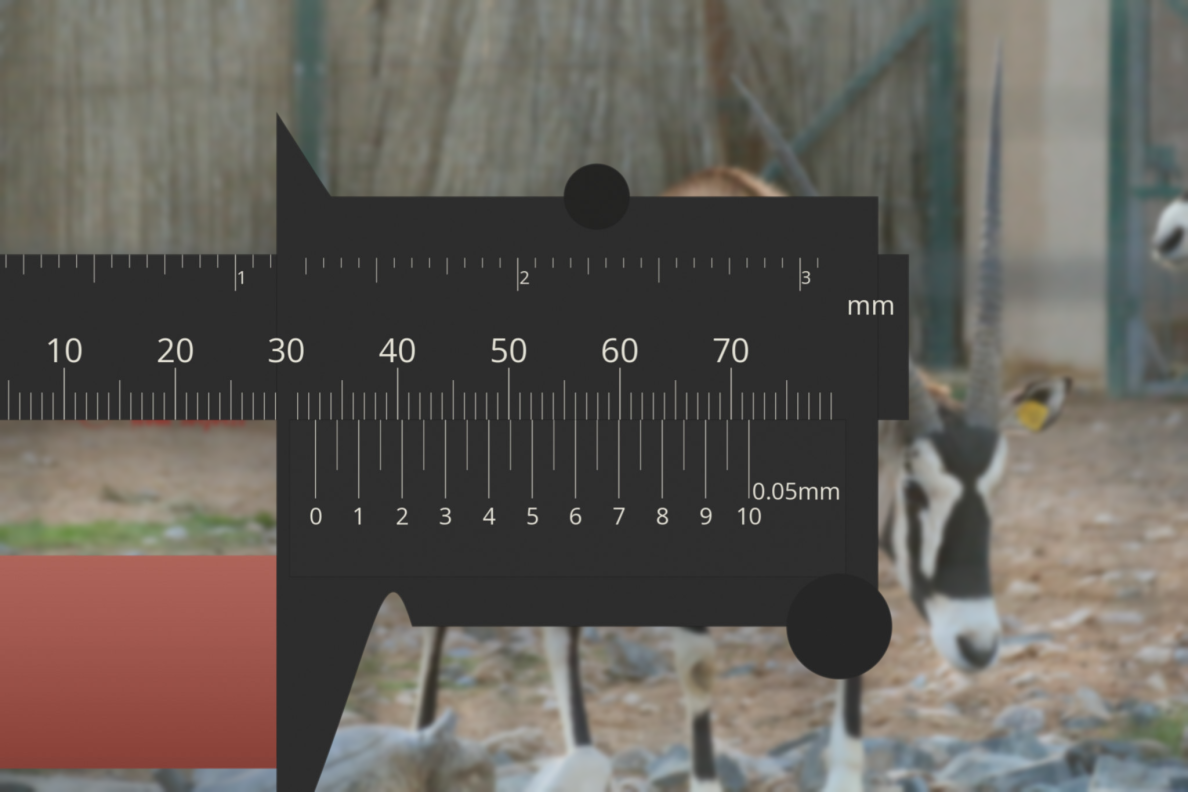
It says 32.6 mm
